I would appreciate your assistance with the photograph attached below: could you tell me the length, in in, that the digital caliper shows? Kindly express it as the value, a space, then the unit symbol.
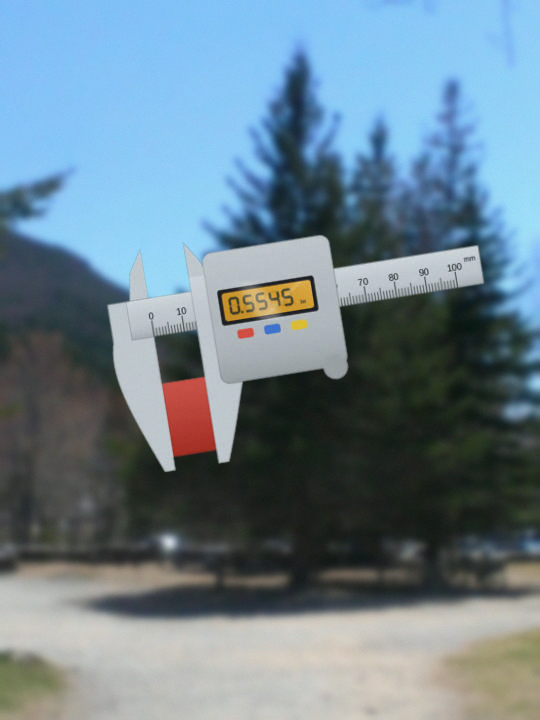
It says 0.5545 in
